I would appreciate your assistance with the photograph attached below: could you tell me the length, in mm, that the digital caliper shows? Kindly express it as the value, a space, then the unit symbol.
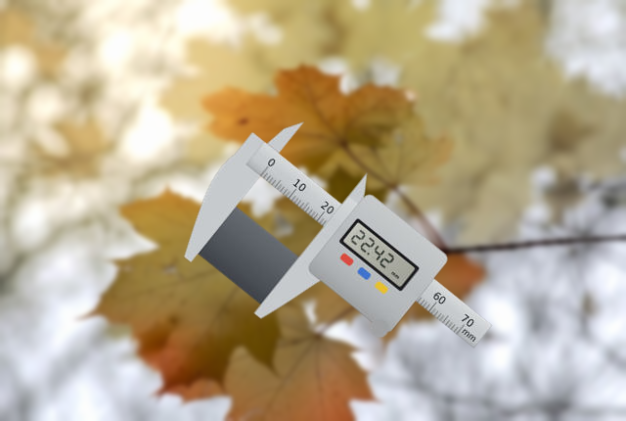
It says 22.42 mm
